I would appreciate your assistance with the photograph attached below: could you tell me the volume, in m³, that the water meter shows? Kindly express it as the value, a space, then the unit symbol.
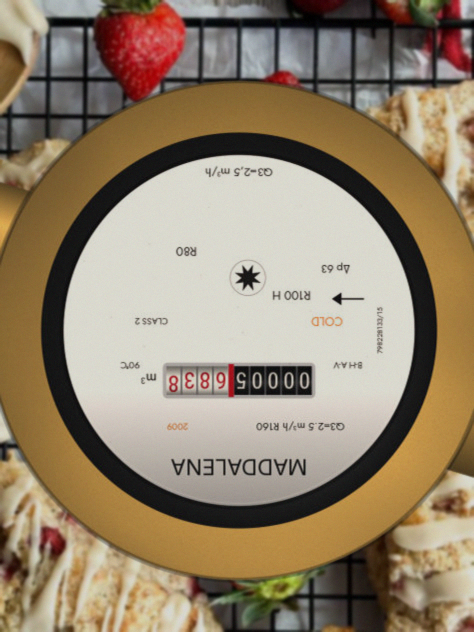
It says 5.6838 m³
